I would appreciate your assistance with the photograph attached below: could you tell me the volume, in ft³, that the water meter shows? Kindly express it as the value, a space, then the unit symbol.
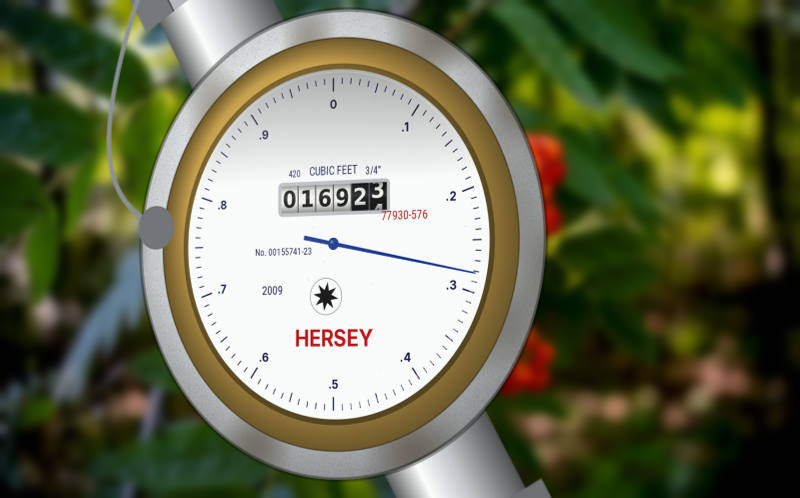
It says 16923.28 ft³
